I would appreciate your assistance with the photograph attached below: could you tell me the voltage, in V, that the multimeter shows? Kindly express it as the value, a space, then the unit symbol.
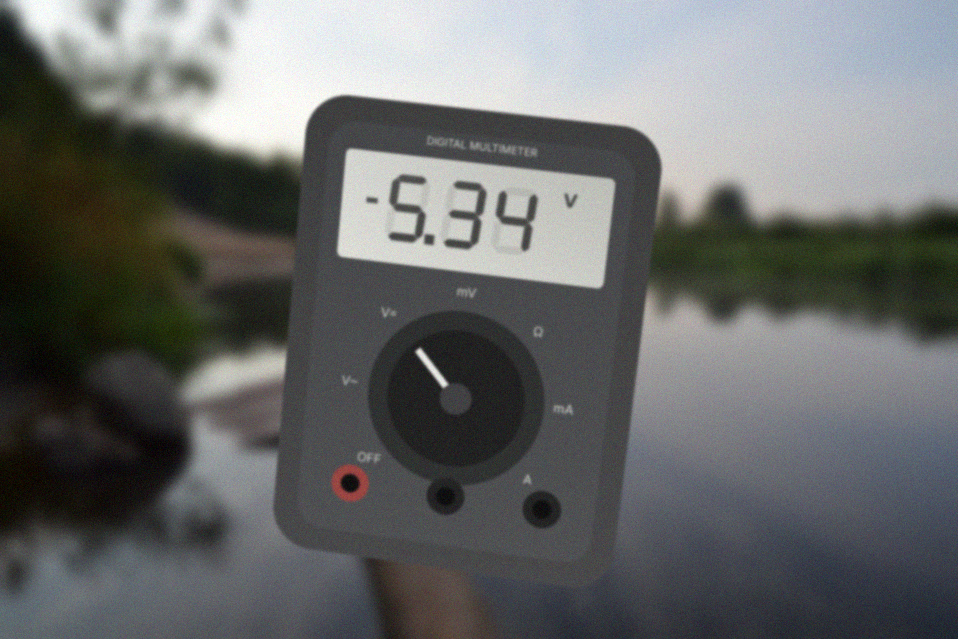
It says -5.34 V
